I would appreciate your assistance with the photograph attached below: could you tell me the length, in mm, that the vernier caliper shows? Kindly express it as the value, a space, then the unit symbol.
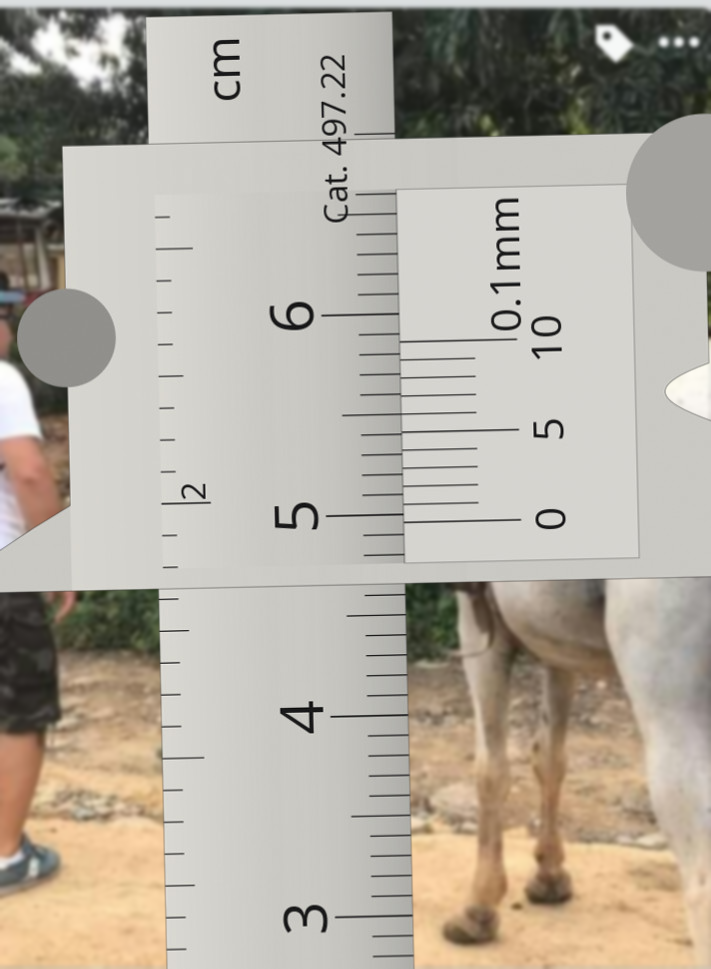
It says 49.6 mm
